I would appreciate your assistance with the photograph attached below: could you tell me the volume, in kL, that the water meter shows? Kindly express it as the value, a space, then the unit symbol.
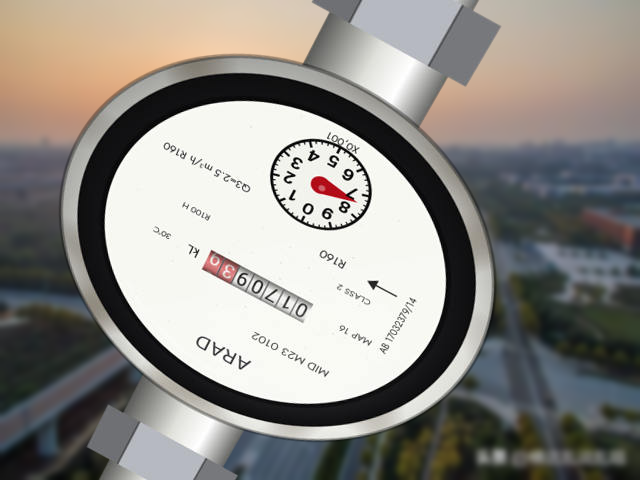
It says 1709.387 kL
